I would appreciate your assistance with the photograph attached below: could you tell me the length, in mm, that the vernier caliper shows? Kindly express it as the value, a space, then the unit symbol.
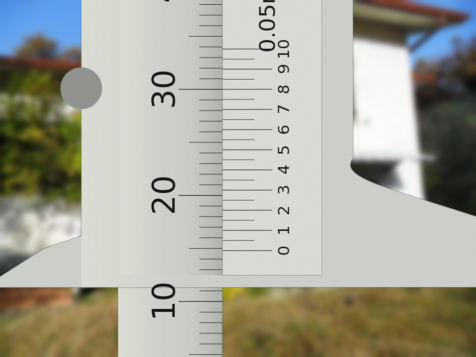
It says 14.8 mm
